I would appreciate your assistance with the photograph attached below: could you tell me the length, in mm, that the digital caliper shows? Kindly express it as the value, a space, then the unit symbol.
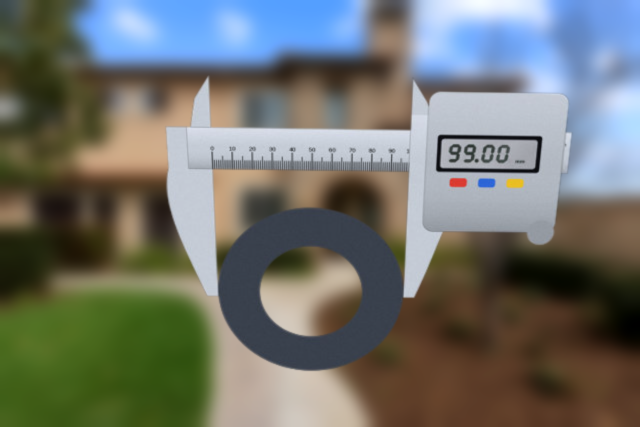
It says 99.00 mm
